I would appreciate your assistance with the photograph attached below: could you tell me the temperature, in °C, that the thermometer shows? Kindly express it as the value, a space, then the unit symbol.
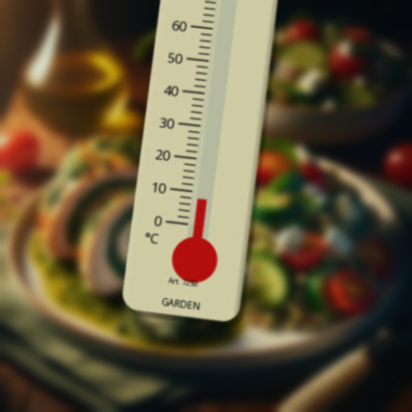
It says 8 °C
